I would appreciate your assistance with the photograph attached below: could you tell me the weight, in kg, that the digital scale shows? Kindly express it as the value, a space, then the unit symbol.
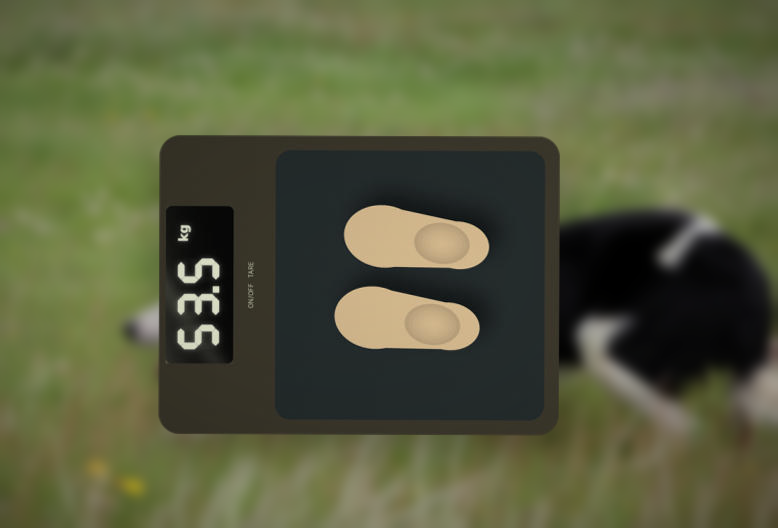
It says 53.5 kg
